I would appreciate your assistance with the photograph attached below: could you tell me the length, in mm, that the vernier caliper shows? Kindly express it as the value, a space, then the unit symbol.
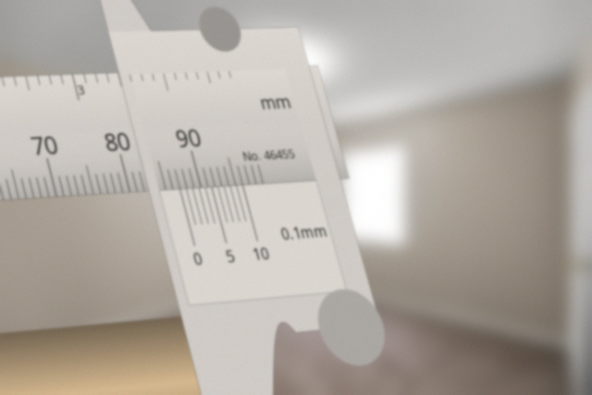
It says 87.0 mm
